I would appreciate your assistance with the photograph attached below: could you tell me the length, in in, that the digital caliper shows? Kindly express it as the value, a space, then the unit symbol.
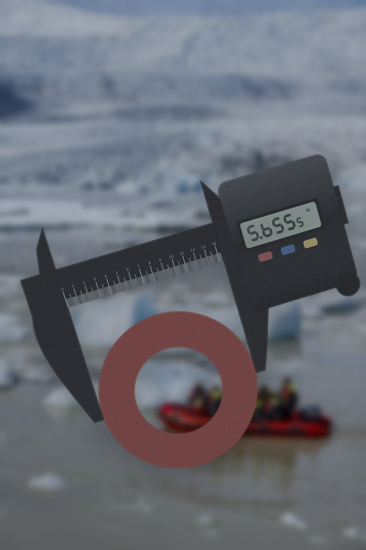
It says 5.6555 in
